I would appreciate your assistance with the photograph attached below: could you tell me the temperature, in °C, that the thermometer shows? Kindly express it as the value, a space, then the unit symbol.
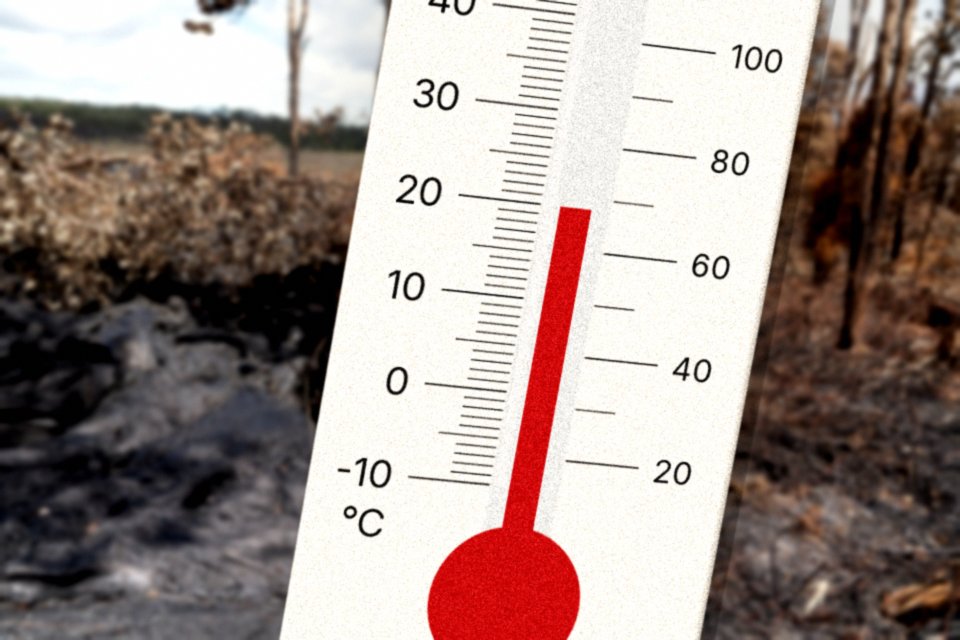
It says 20 °C
